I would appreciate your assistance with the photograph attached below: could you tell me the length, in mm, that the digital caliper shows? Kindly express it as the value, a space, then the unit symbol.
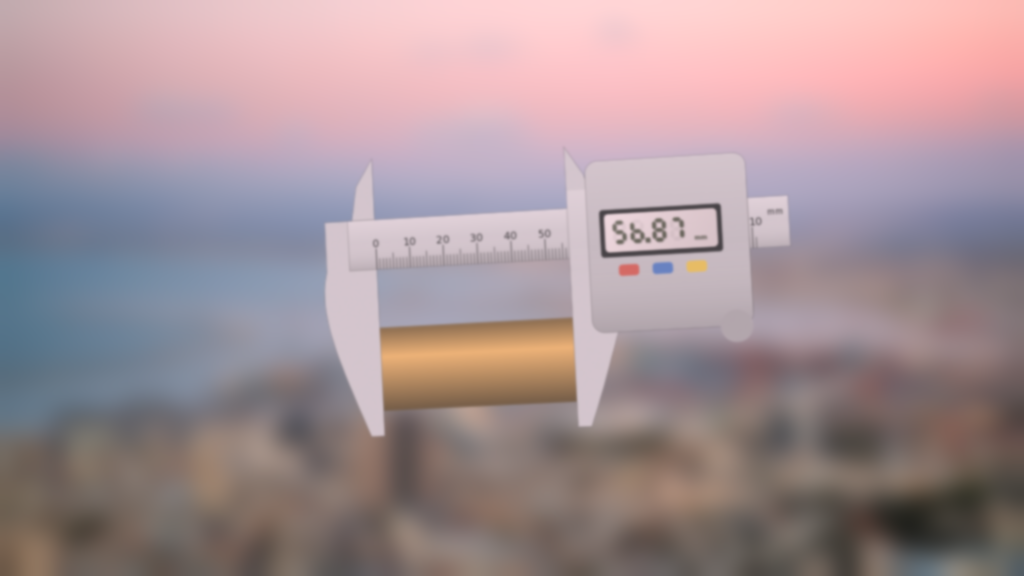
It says 56.87 mm
